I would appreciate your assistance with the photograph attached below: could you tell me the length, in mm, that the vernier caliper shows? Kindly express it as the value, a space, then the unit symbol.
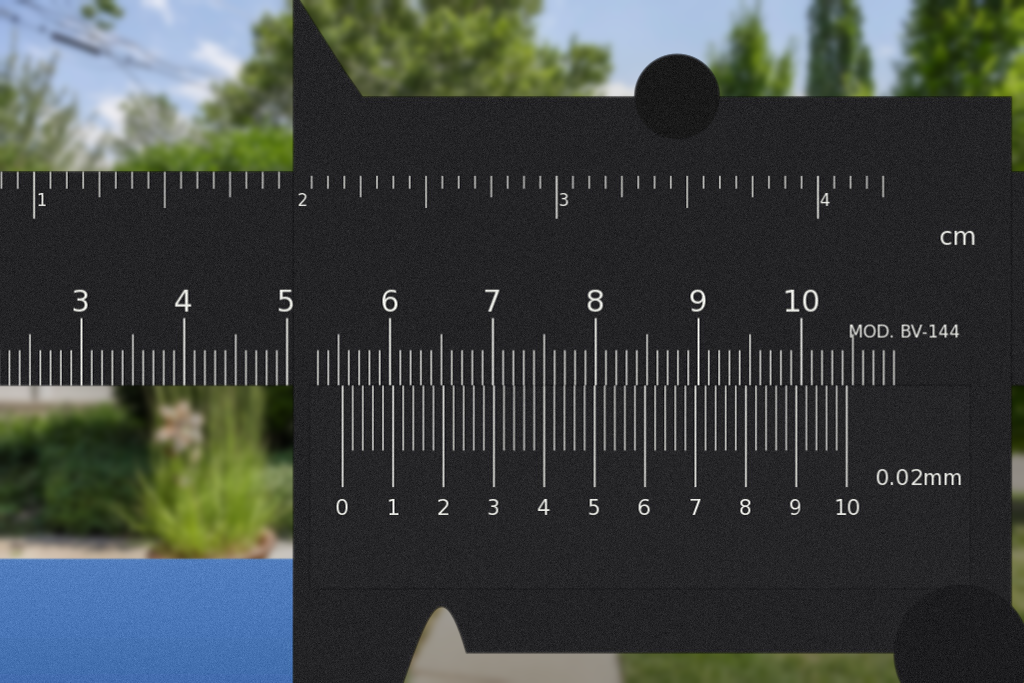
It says 55.4 mm
